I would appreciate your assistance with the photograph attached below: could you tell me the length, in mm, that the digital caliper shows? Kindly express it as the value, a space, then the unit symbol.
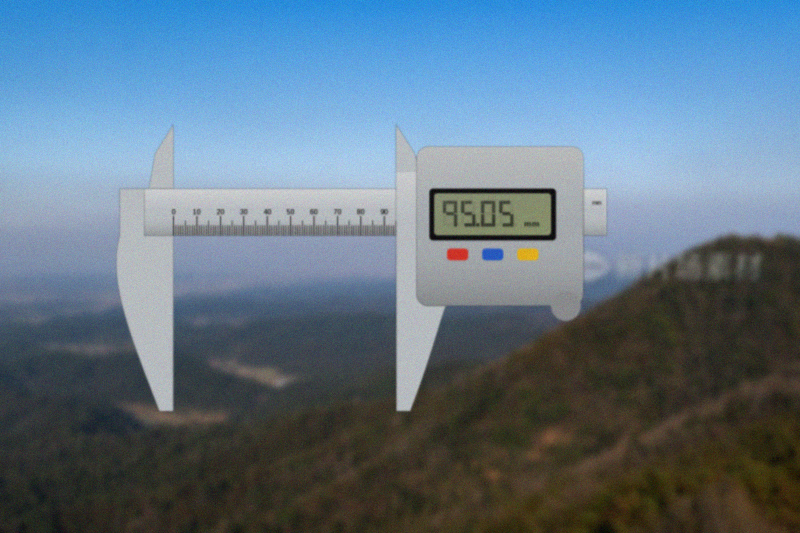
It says 95.05 mm
